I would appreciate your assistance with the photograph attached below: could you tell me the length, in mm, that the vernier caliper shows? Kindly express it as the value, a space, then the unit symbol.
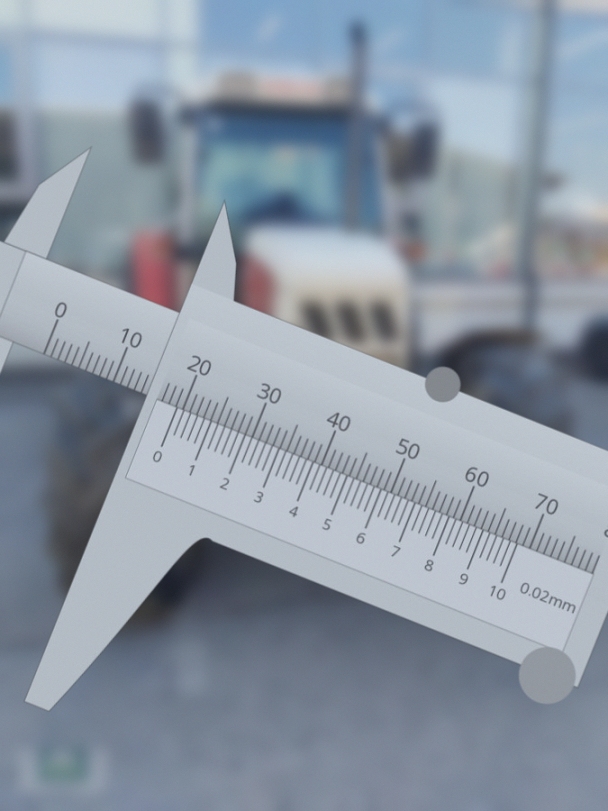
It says 19.2 mm
